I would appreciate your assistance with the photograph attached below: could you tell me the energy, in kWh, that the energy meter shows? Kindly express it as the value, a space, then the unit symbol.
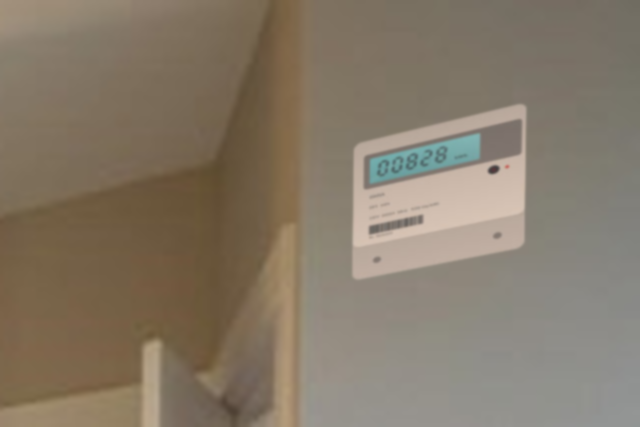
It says 828 kWh
